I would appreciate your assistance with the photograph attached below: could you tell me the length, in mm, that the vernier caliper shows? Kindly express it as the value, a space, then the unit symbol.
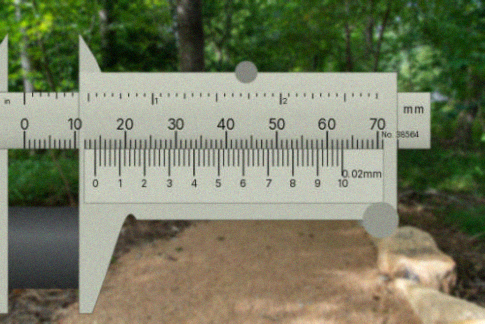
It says 14.0 mm
